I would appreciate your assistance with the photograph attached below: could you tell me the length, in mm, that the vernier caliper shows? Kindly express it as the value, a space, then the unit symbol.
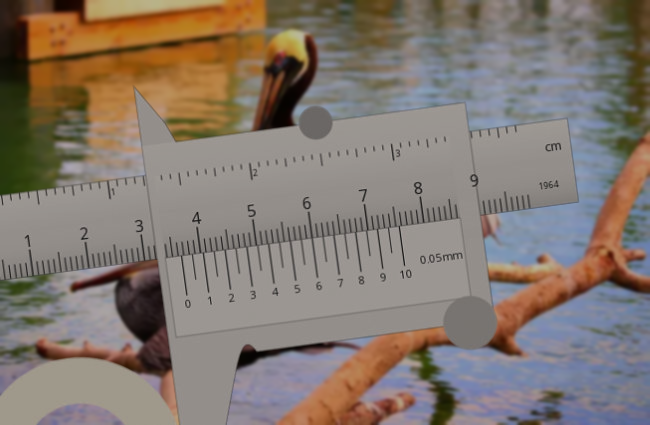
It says 36.6 mm
